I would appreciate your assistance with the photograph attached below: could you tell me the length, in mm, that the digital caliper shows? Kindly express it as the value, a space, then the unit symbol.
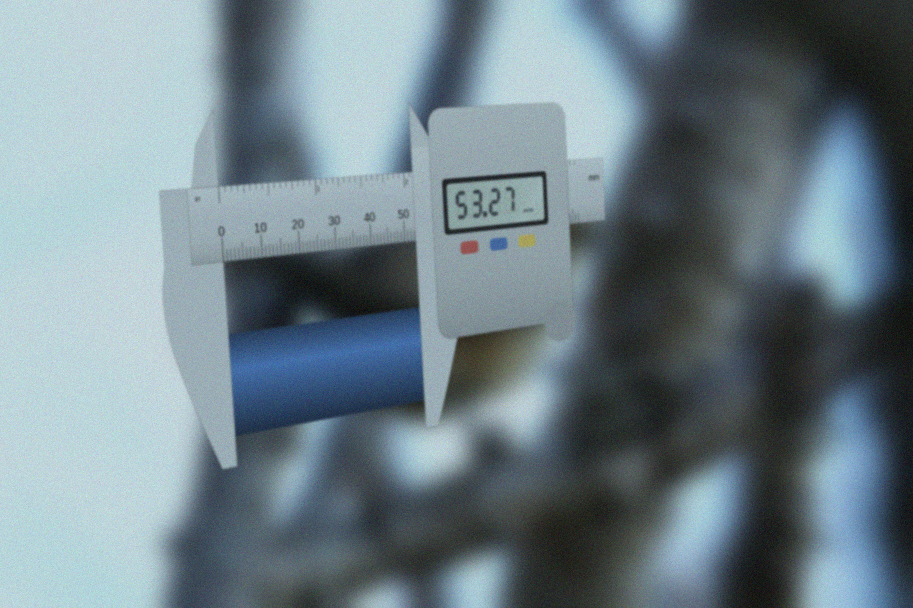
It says 53.27 mm
